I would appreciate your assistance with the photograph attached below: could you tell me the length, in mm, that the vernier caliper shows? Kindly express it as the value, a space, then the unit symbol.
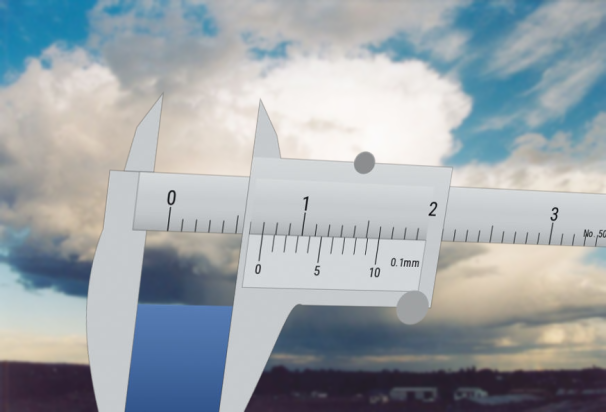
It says 7.0 mm
